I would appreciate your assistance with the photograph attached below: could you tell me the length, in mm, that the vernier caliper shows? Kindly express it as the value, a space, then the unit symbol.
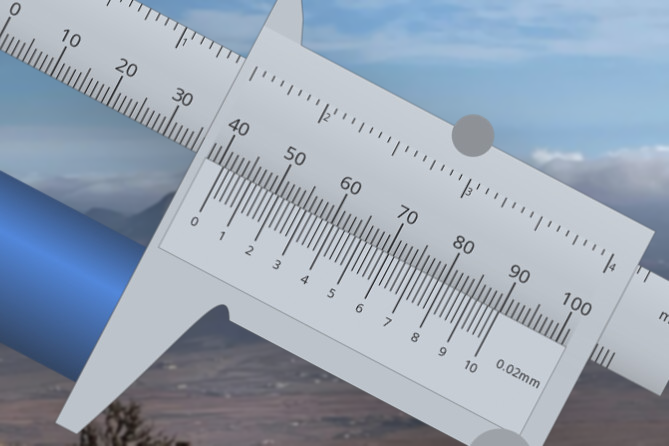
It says 40.8 mm
